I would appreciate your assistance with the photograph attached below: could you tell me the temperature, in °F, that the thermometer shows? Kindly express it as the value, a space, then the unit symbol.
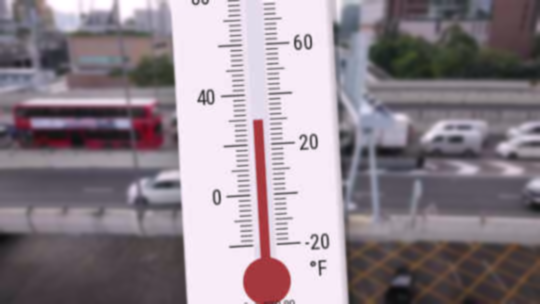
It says 30 °F
